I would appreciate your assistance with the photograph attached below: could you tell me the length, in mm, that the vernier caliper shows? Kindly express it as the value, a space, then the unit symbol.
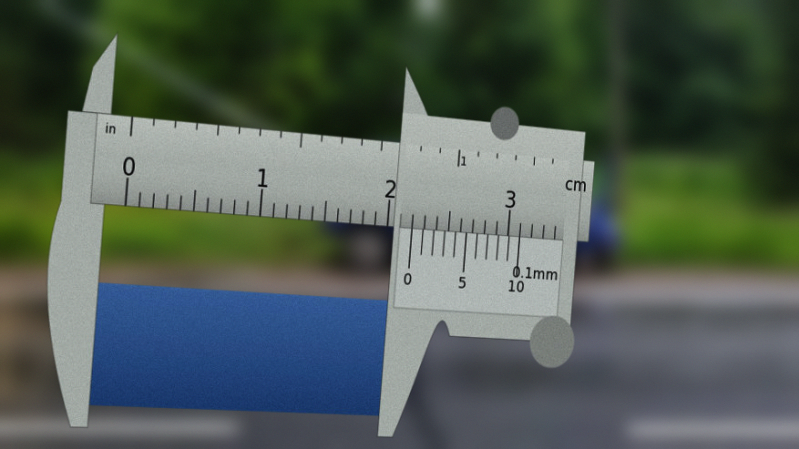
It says 22.0 mm
